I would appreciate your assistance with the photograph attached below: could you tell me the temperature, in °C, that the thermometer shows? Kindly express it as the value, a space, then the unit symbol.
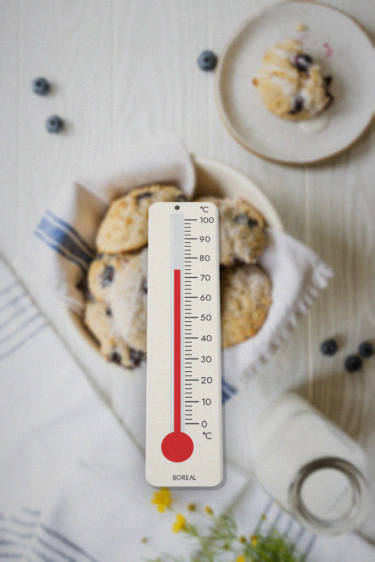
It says 74 °C
